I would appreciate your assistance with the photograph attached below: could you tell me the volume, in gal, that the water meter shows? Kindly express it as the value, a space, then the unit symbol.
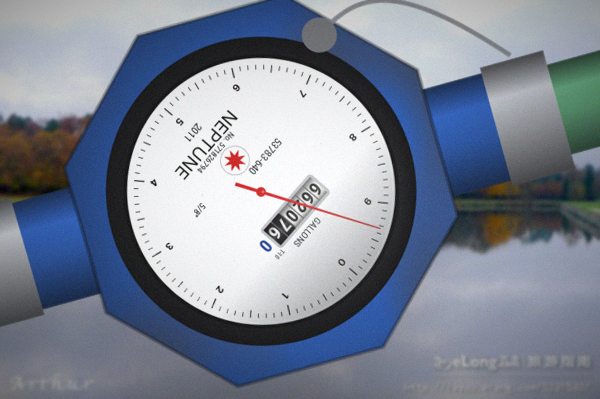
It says 6620759.3 gal
